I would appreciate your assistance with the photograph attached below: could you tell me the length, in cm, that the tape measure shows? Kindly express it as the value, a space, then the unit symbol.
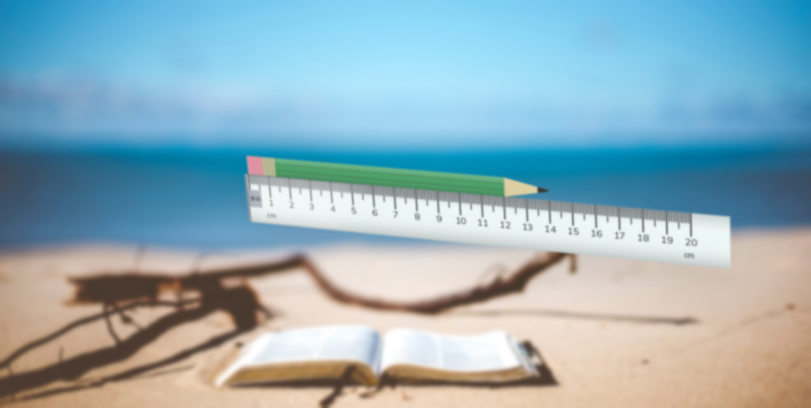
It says 14 cm
